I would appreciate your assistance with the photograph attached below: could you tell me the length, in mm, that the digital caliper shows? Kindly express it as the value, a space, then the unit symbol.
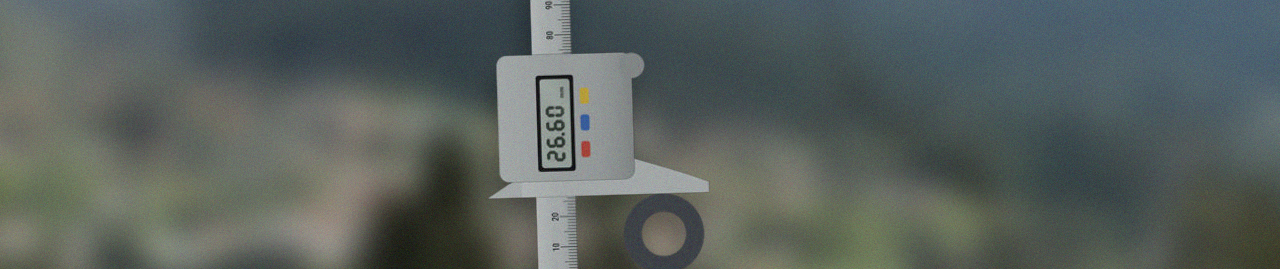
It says 26.60 mm
